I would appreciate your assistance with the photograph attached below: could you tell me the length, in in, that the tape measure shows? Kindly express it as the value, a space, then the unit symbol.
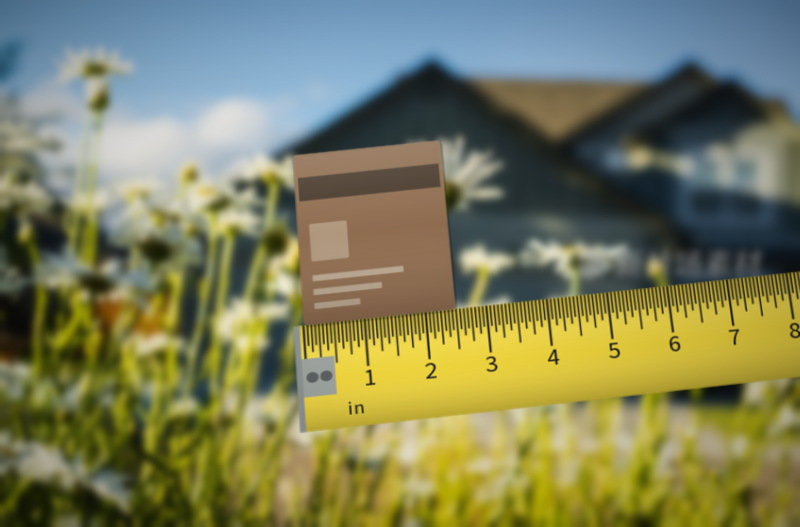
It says 2.5 in
